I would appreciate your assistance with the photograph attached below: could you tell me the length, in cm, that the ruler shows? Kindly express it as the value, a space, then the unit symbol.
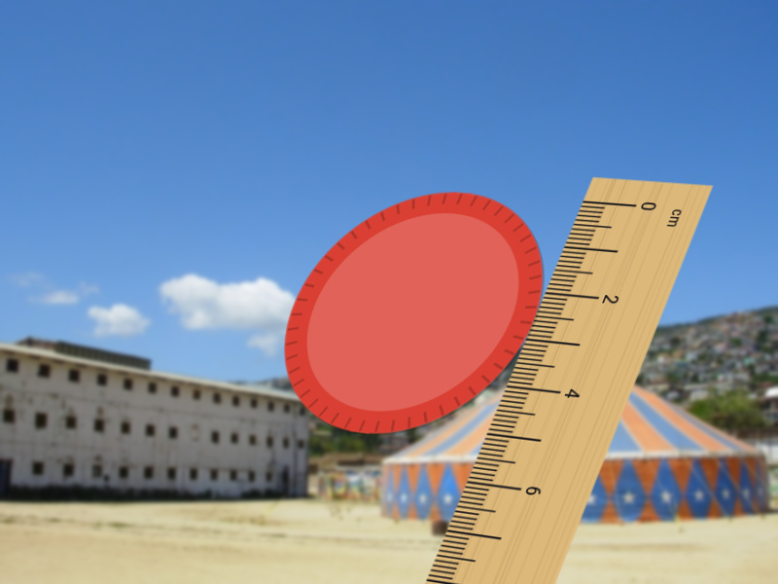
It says 5.3 cm
